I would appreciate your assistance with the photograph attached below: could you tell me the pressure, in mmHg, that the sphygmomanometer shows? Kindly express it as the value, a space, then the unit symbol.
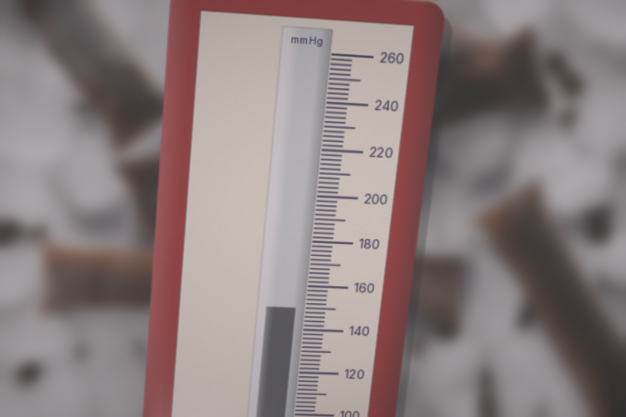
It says 150 mmHg
